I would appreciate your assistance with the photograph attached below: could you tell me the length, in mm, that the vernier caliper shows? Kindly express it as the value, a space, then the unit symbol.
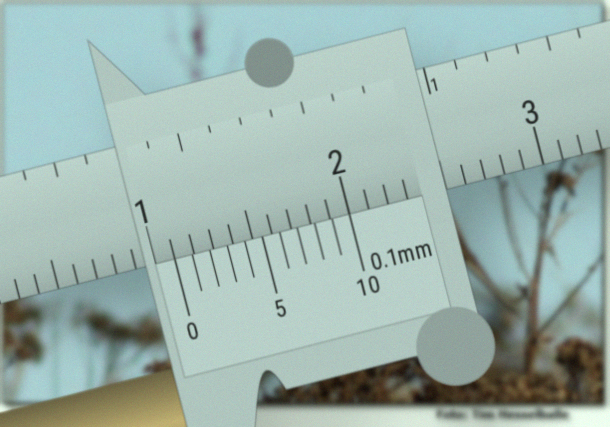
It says 11.0 mm
